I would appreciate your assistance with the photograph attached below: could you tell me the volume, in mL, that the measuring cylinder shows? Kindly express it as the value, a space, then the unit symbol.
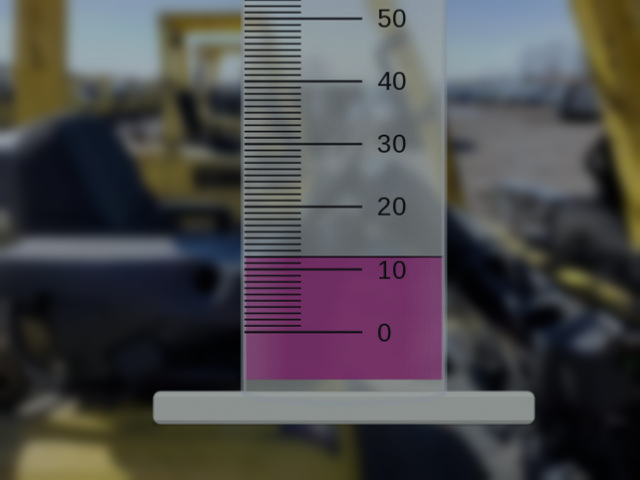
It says 12 mL
